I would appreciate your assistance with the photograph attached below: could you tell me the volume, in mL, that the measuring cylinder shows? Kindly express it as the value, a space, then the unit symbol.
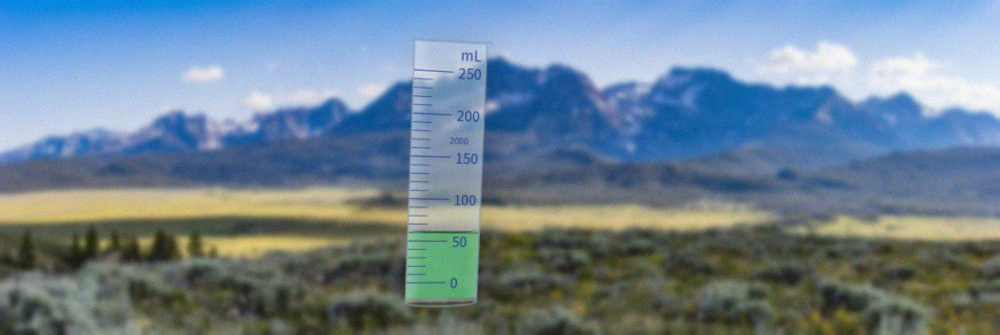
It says 60 mL
